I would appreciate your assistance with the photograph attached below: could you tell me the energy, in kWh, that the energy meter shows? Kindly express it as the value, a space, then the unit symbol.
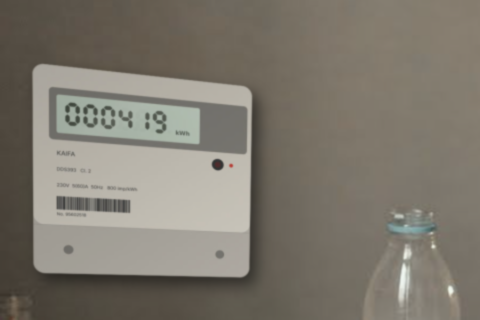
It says 419 kWh
